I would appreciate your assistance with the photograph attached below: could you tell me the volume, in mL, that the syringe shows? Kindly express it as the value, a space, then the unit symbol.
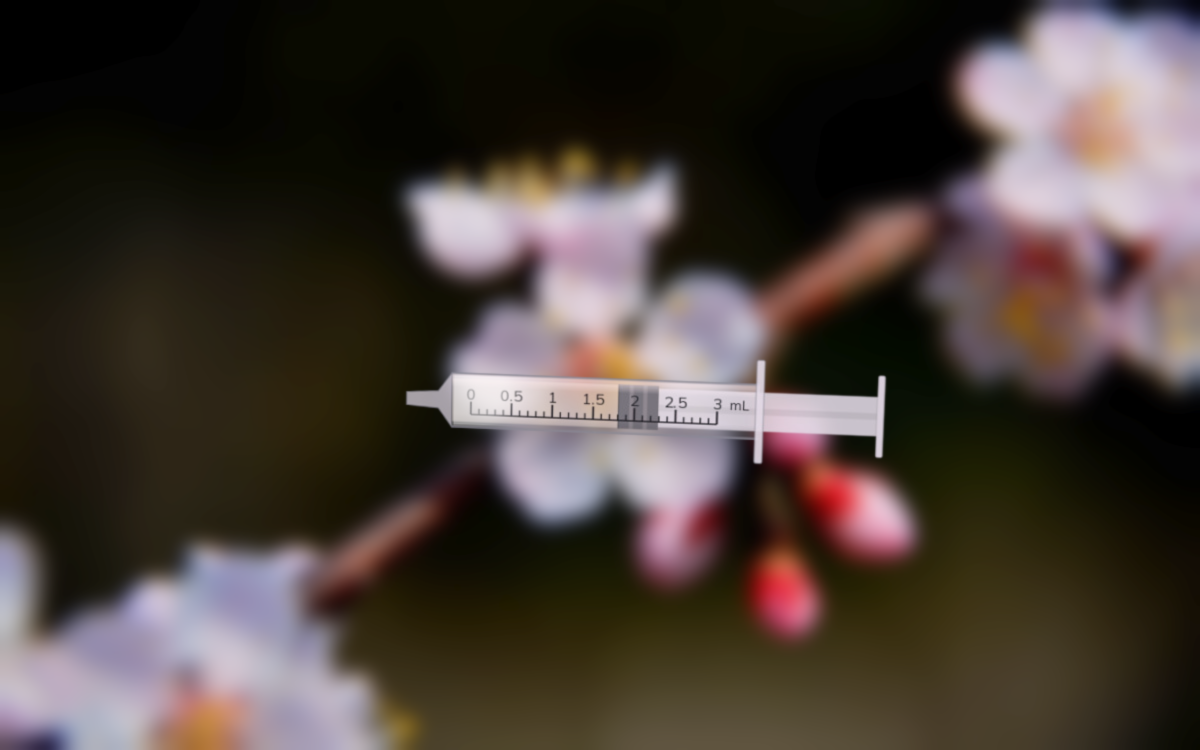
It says 1.8 mL
